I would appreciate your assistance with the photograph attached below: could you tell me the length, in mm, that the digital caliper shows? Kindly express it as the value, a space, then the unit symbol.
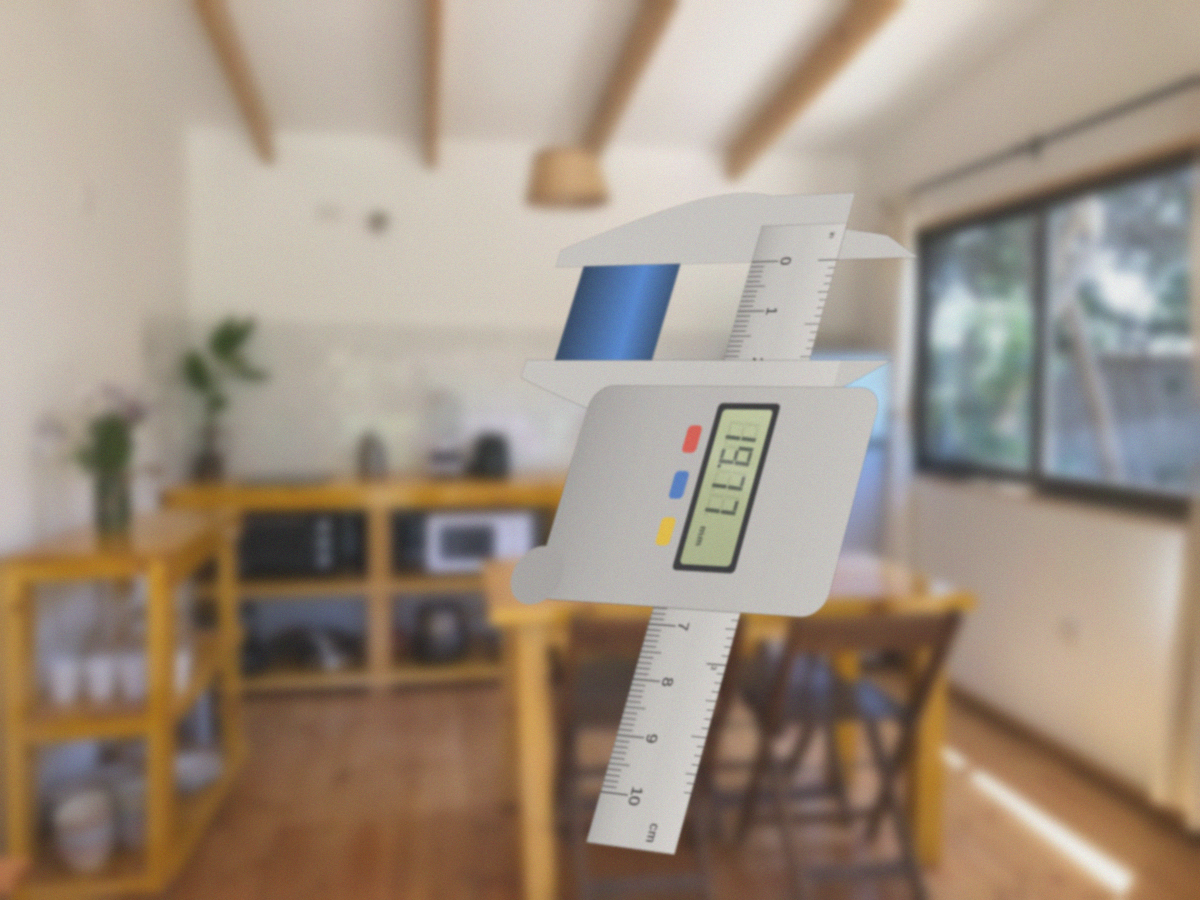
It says 19.77 mm
